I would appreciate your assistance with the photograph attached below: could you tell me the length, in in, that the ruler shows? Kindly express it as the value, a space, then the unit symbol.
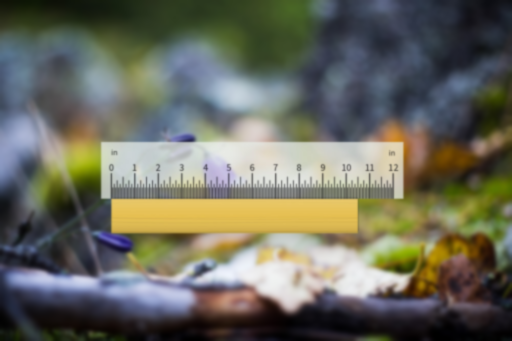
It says 10.5 in
